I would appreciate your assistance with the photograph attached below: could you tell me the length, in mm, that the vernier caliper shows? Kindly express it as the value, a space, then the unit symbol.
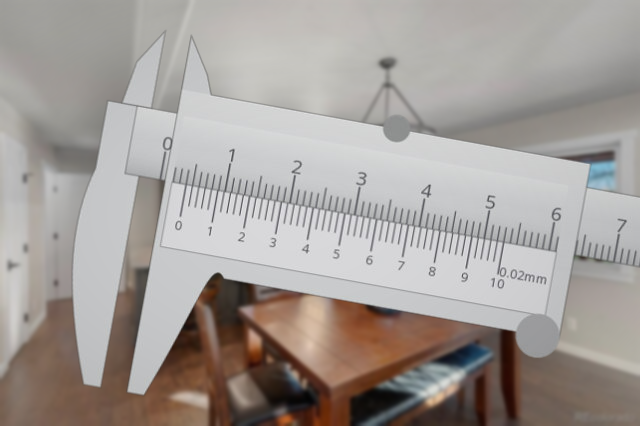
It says 4.0 mm
